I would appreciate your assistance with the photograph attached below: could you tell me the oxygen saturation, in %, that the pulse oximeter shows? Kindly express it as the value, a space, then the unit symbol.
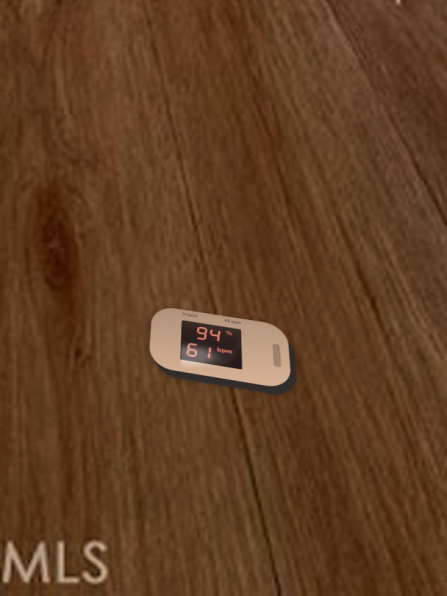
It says 94 %
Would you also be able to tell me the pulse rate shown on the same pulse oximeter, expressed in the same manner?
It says 61 bpm
